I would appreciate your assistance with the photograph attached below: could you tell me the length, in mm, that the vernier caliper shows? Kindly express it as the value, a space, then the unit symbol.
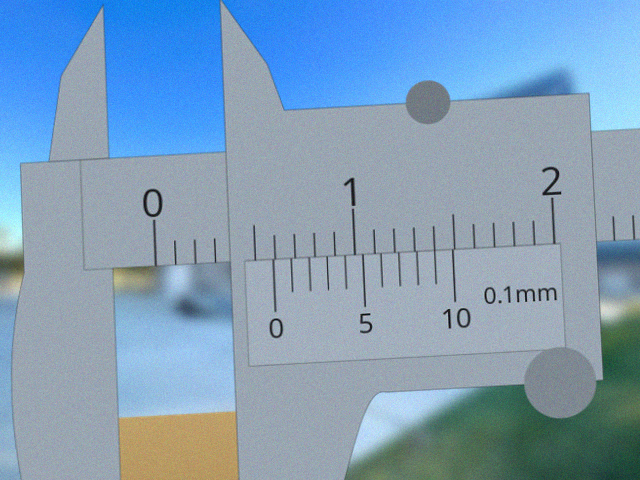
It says 5.9 mm
